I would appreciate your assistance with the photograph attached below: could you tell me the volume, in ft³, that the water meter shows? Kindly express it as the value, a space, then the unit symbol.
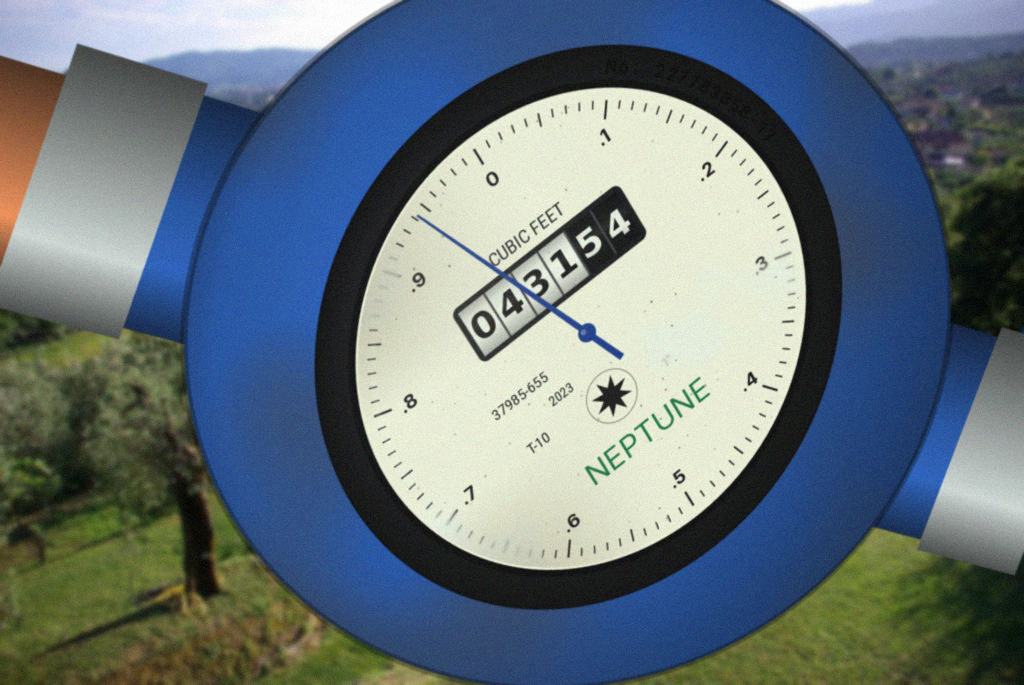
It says 43153.94 ft³
